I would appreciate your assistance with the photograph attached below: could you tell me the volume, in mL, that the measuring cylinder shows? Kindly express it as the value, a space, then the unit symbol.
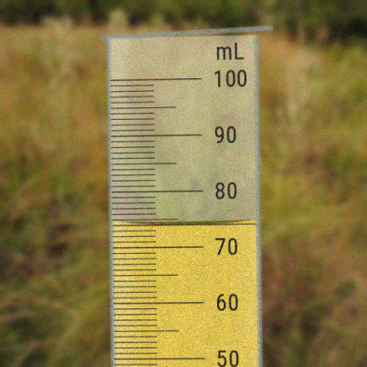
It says 74 mL
